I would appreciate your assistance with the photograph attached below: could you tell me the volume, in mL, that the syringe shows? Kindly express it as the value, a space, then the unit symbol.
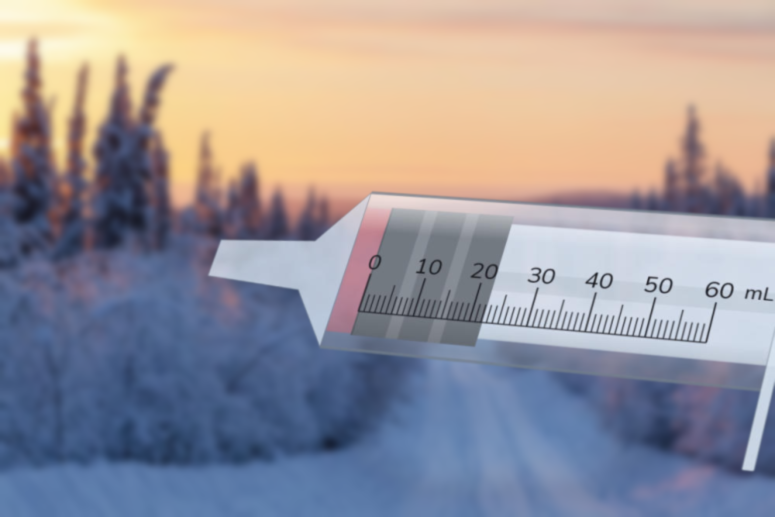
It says 0 mL
